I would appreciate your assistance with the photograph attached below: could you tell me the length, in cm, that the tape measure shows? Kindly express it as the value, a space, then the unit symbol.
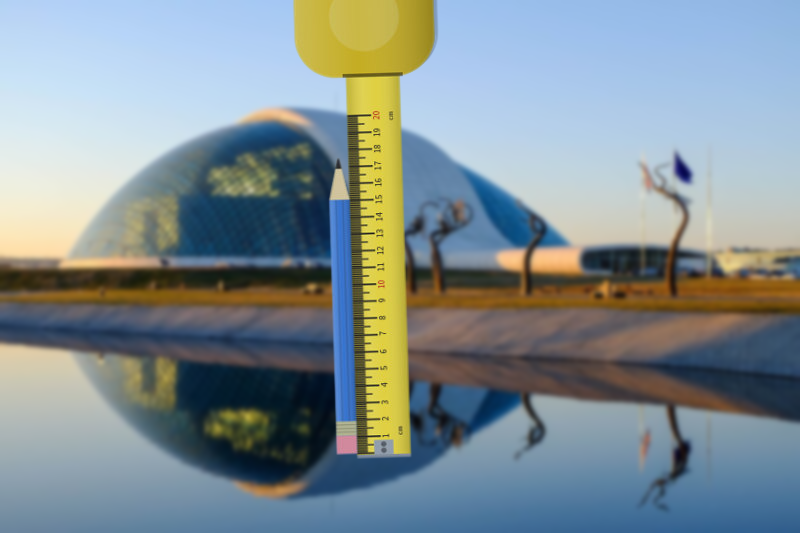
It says 17.5 cm
